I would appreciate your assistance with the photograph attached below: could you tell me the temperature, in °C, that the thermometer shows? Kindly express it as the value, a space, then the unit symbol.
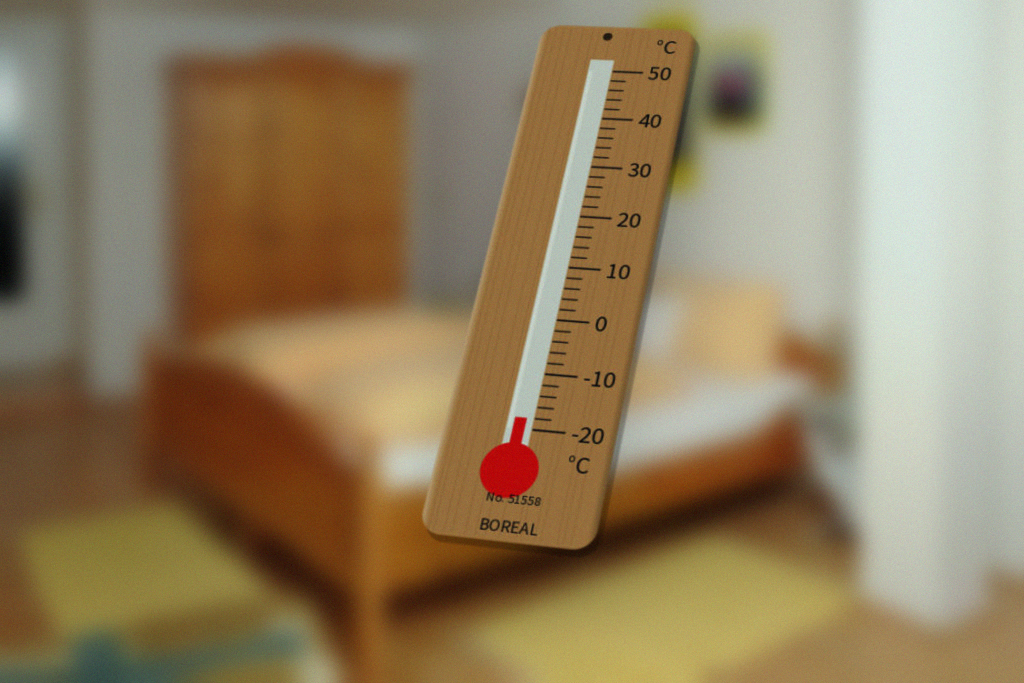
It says -18 °C
